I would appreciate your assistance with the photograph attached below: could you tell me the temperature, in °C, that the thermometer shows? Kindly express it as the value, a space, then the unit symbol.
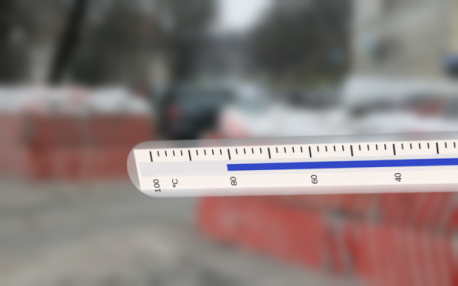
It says 81 °C
